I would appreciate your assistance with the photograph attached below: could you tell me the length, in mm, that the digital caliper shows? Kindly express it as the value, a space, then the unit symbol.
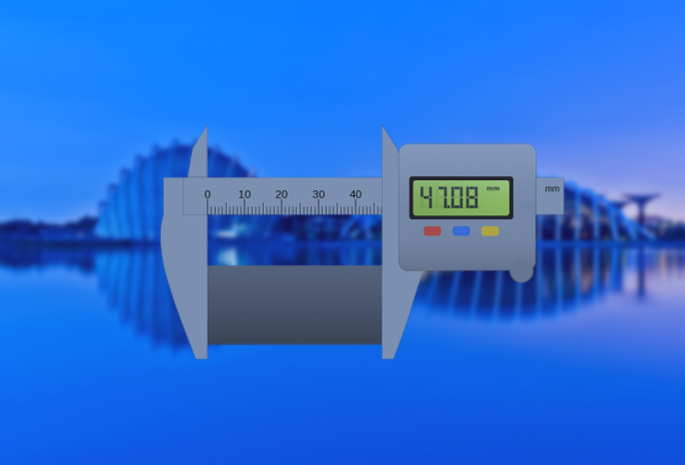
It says 47.08 mm
